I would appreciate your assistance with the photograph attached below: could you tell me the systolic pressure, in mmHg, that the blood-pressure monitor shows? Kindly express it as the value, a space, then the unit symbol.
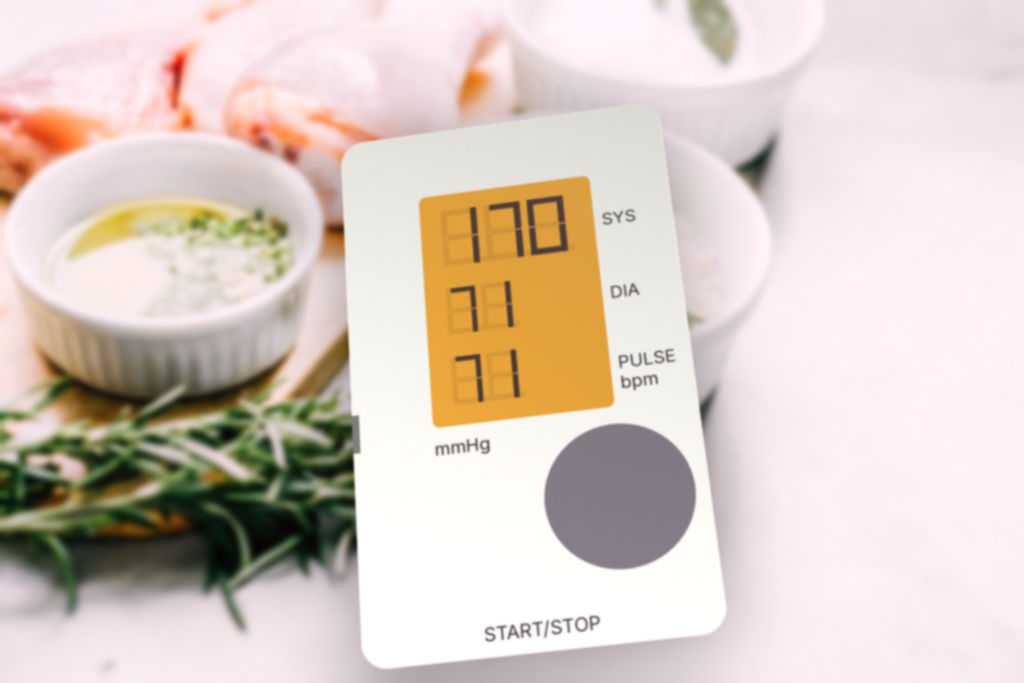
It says 170 mmHg
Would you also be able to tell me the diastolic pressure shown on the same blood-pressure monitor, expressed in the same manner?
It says 71 mmHg
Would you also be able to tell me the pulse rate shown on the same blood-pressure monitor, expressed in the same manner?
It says 71 bpm
